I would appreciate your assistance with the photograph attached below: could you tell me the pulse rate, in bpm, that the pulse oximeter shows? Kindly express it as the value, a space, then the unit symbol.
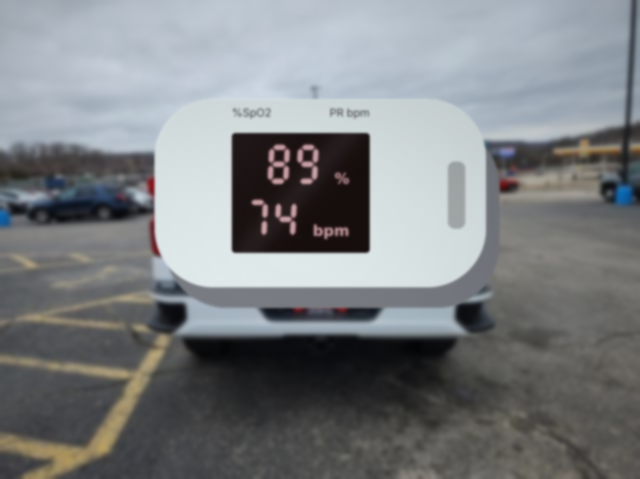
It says 74 bpm
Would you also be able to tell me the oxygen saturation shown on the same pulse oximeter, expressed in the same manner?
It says 89 %
